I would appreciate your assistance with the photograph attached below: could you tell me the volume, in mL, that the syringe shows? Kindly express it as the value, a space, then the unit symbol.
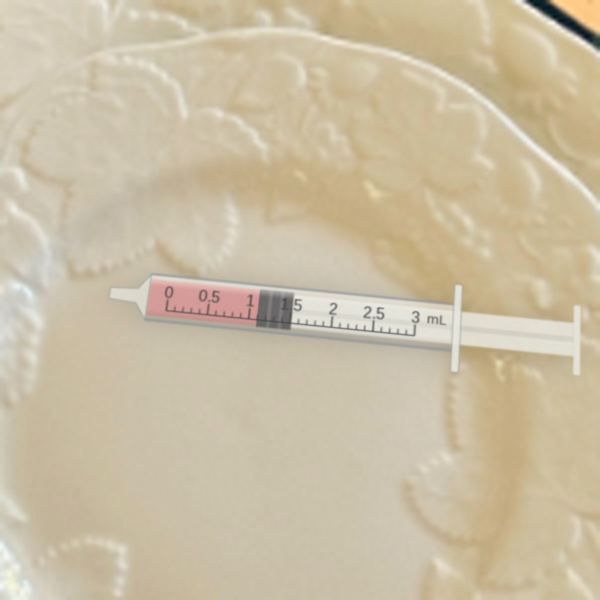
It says 1.1 mL
